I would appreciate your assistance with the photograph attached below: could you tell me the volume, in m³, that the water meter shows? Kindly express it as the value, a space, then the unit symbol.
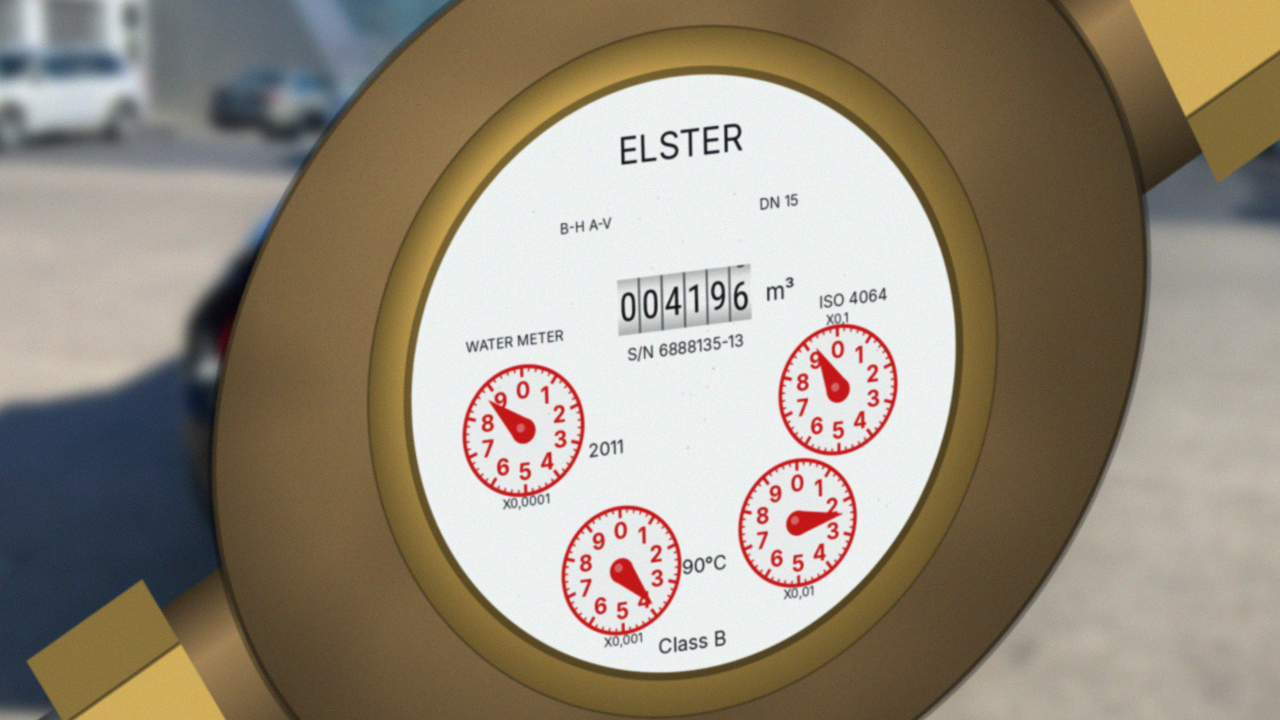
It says 4195.9238 m³
